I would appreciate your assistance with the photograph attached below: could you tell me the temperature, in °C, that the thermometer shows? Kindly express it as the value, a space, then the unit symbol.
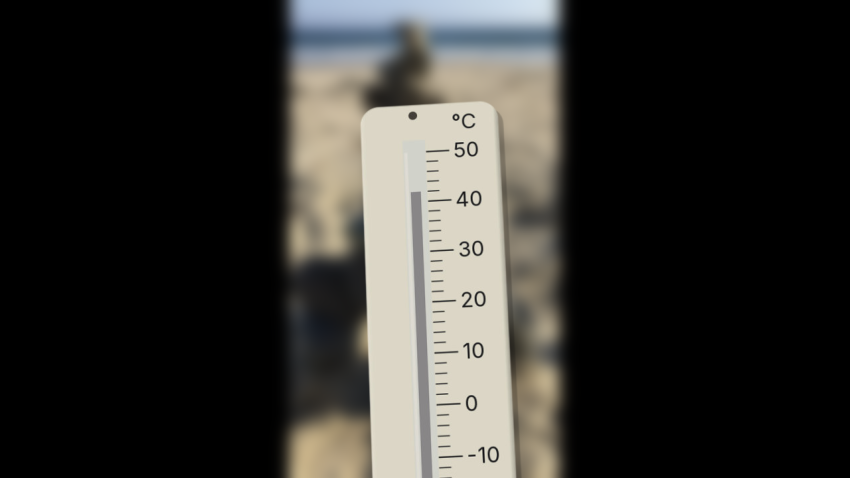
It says 42 °C
